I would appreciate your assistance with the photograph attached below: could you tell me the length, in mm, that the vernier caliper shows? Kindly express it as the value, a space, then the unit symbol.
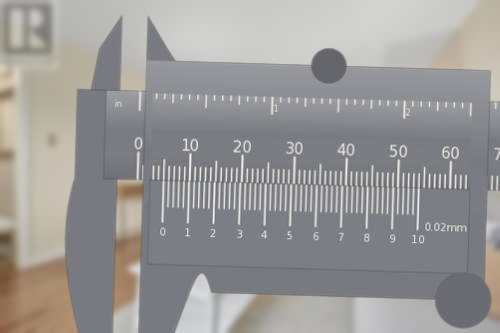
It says 5.0 mm
